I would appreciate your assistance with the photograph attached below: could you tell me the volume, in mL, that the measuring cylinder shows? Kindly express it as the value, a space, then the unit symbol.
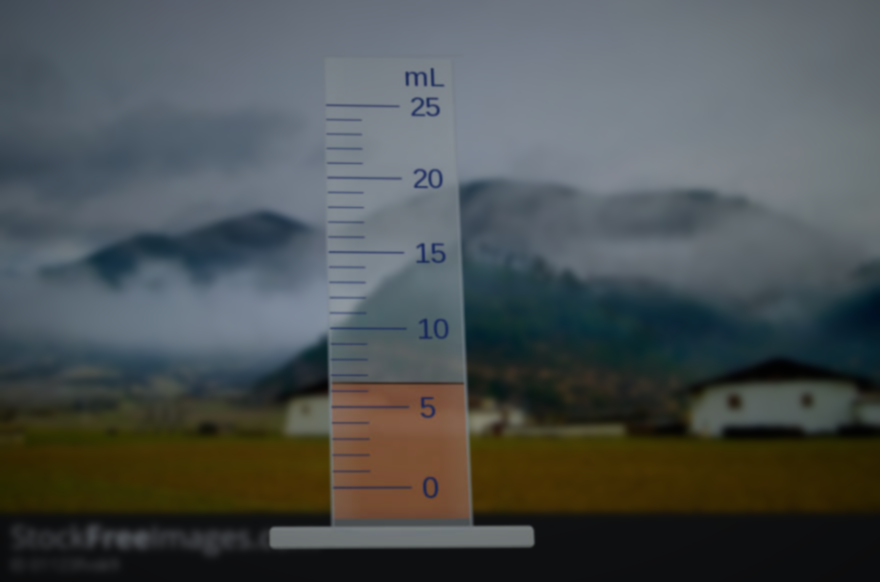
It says 6.5 mL
